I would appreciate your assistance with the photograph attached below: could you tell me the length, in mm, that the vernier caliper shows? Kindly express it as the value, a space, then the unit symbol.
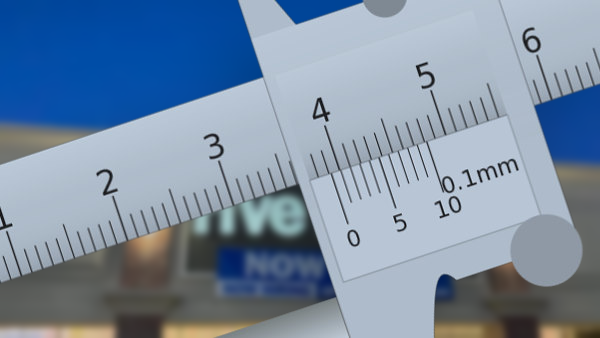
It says 39.2 mm
